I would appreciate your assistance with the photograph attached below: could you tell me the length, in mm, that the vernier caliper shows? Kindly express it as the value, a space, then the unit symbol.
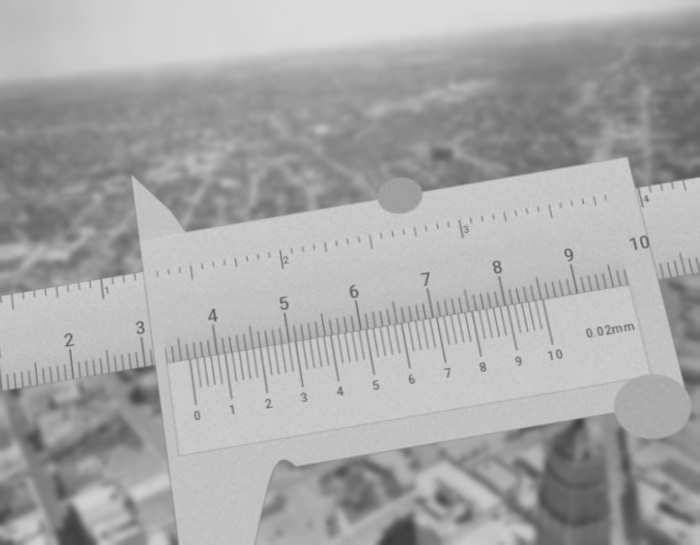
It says 36.2 mm
